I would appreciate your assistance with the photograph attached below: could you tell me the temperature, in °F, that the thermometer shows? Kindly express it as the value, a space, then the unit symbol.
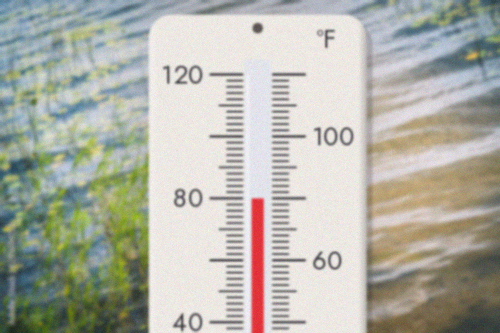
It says 80 °F
